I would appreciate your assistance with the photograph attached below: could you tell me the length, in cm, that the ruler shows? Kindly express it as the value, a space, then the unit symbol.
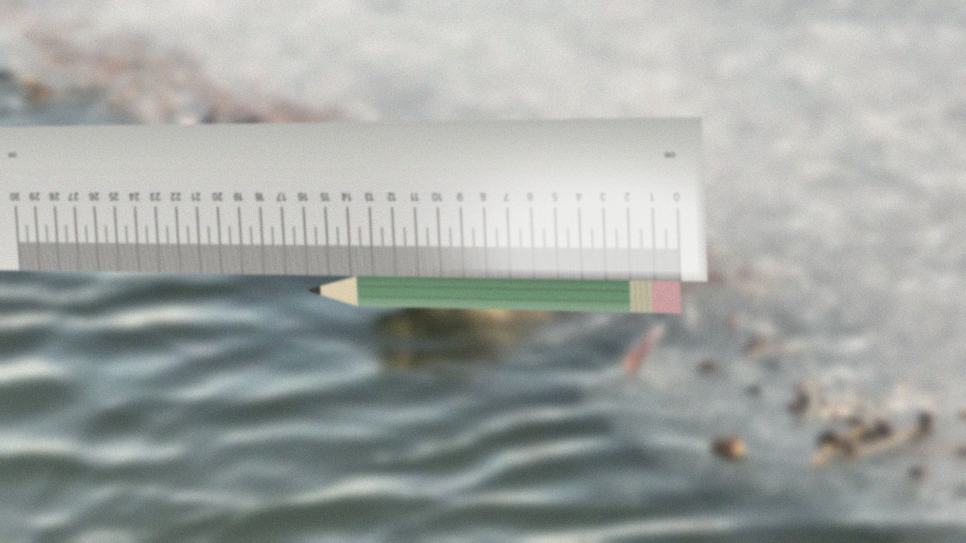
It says 16 cm
